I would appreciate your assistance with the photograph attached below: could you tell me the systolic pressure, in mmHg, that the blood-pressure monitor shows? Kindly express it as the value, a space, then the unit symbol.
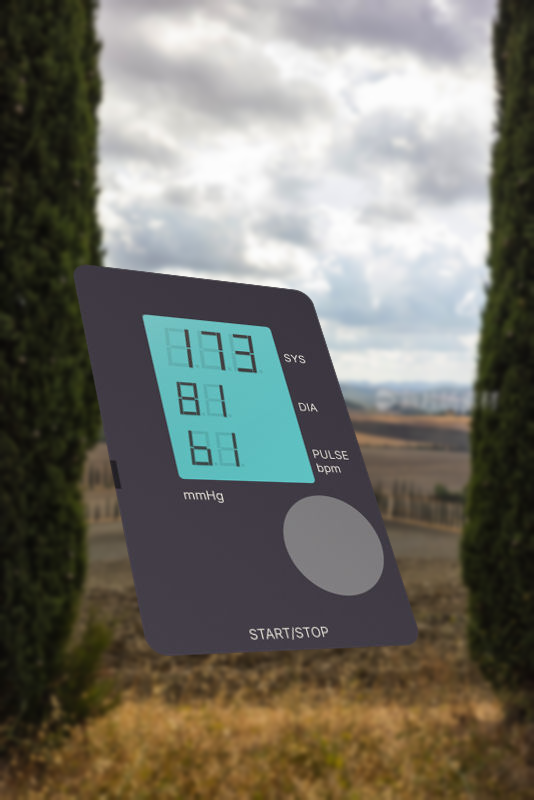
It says 173 mmHg
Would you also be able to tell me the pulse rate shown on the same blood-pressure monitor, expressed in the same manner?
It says 61 bpm
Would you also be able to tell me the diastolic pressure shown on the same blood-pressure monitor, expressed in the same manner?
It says 81 mmHg
